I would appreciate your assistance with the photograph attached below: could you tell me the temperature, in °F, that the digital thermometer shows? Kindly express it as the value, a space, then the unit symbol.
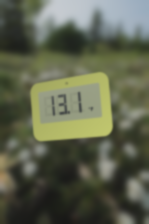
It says 13.1 °F
